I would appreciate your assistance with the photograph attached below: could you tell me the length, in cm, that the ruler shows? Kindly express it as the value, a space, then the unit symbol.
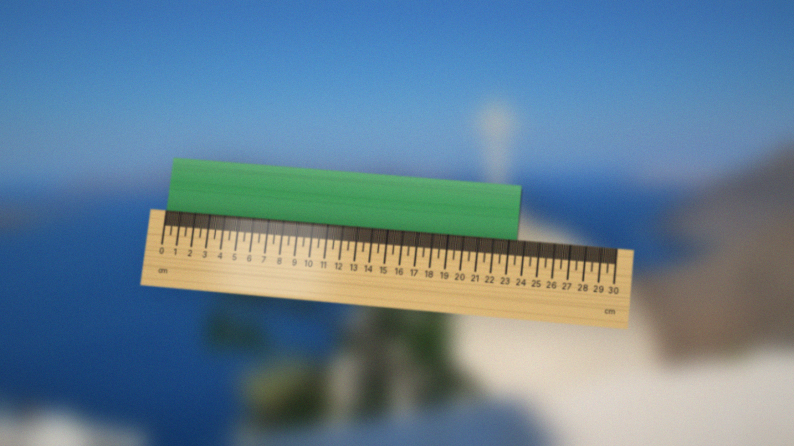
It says 23.5 cm
